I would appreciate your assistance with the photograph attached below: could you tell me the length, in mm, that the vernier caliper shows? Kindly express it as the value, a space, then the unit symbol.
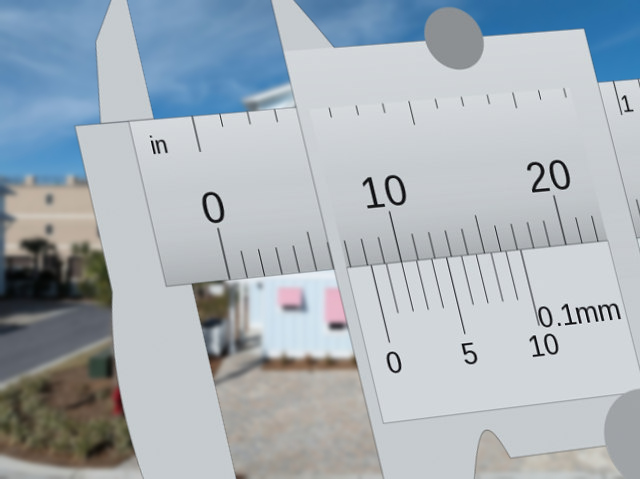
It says 8.2 mm
